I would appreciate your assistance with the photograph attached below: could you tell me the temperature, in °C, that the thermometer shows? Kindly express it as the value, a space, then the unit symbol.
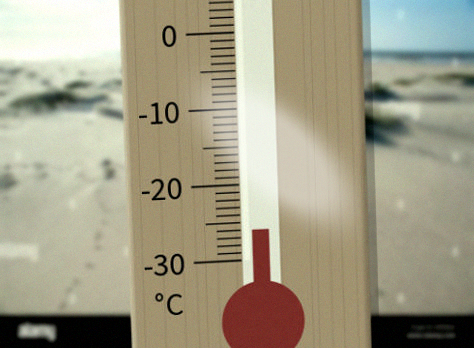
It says -26 °C
